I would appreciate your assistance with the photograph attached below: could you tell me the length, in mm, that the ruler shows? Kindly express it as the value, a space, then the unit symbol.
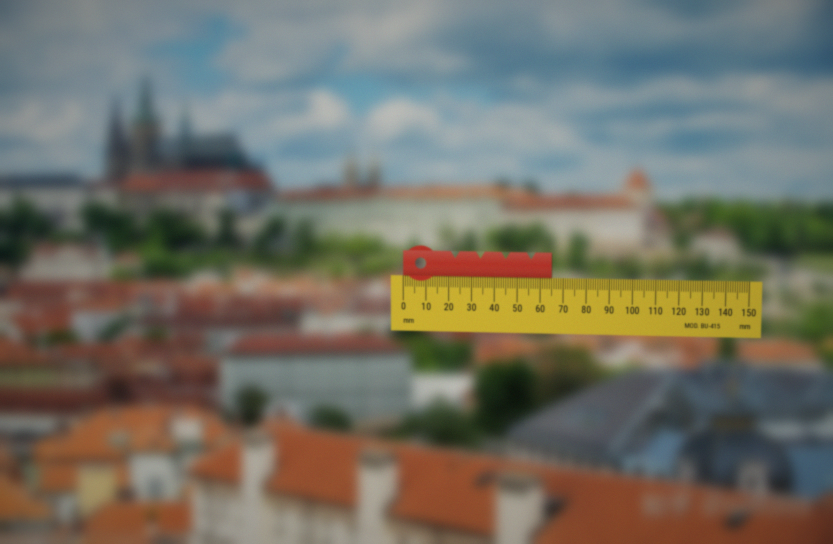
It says 65 mm
